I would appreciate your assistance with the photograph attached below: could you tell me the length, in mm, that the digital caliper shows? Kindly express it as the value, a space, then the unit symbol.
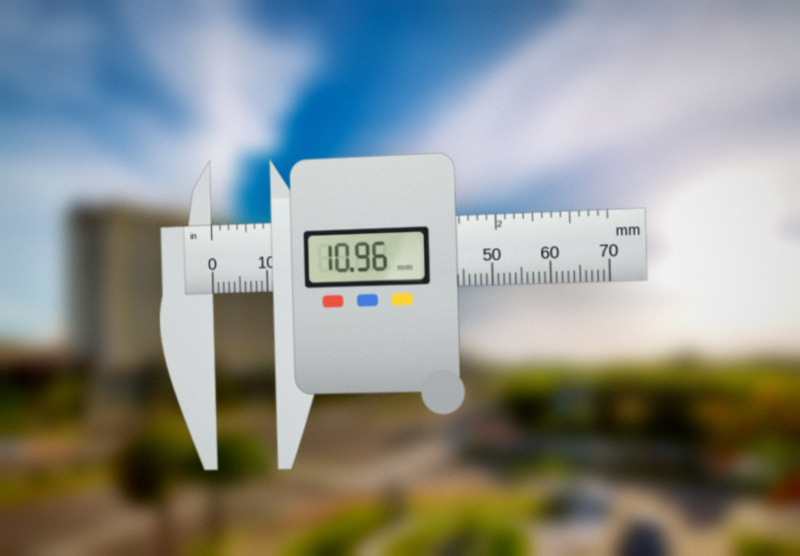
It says 10.96 mm
